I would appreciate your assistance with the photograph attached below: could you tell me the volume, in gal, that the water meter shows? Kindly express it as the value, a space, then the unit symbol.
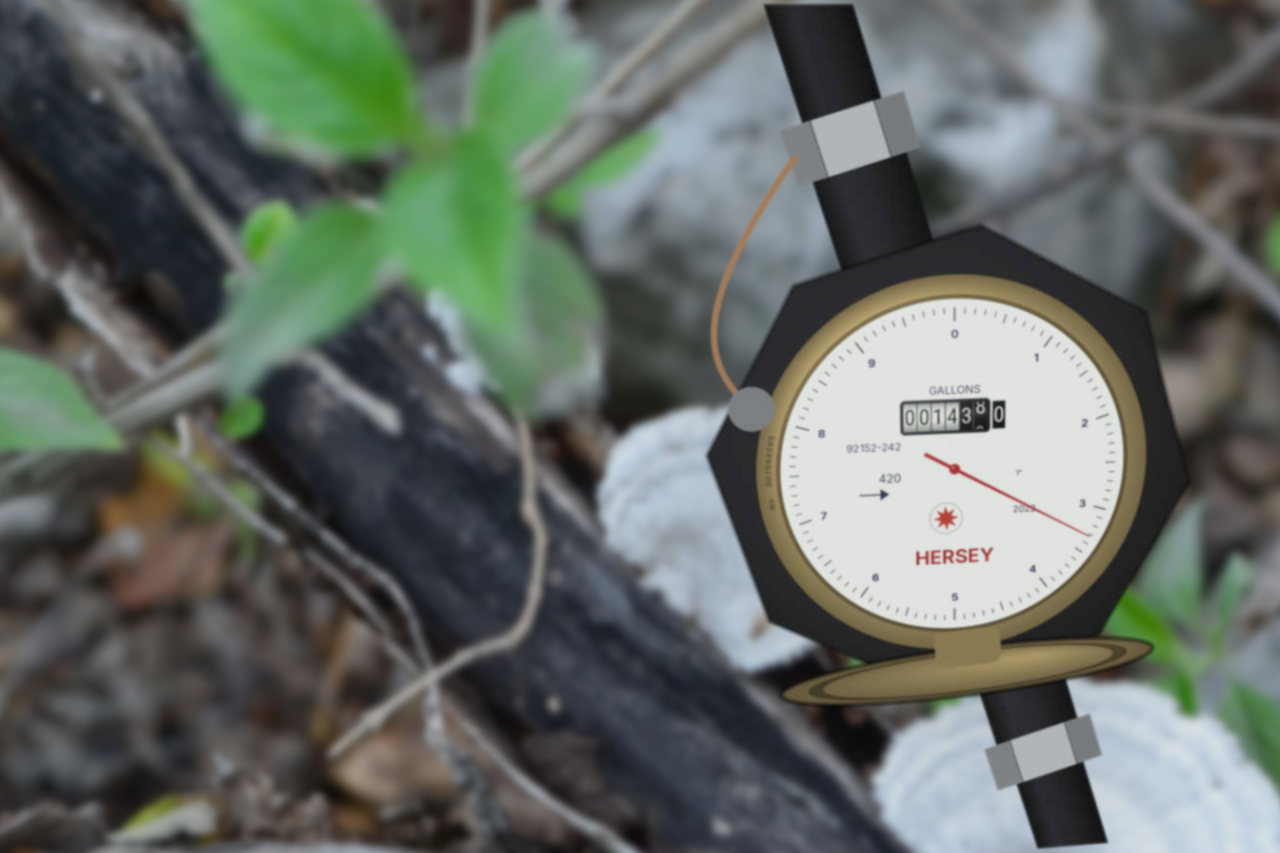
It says 14383.3 gal
